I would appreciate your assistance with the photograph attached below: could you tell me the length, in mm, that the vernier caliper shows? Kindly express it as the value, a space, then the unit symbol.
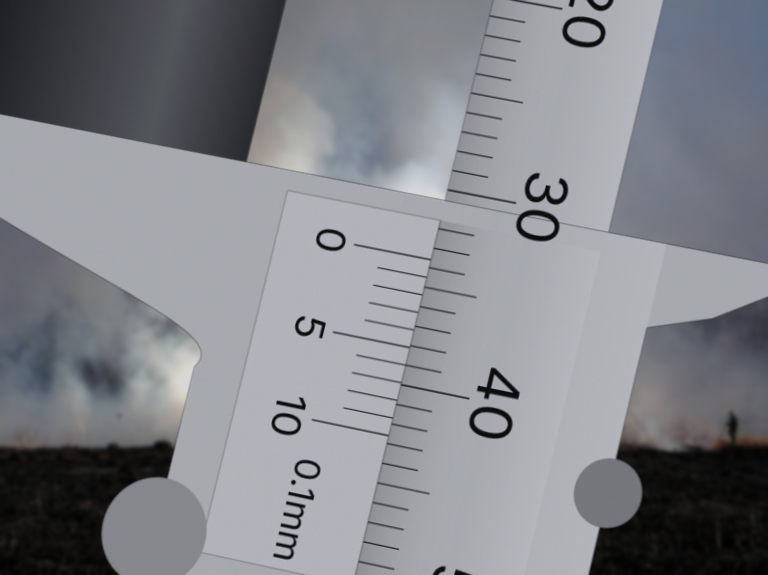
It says 33.6 mm
